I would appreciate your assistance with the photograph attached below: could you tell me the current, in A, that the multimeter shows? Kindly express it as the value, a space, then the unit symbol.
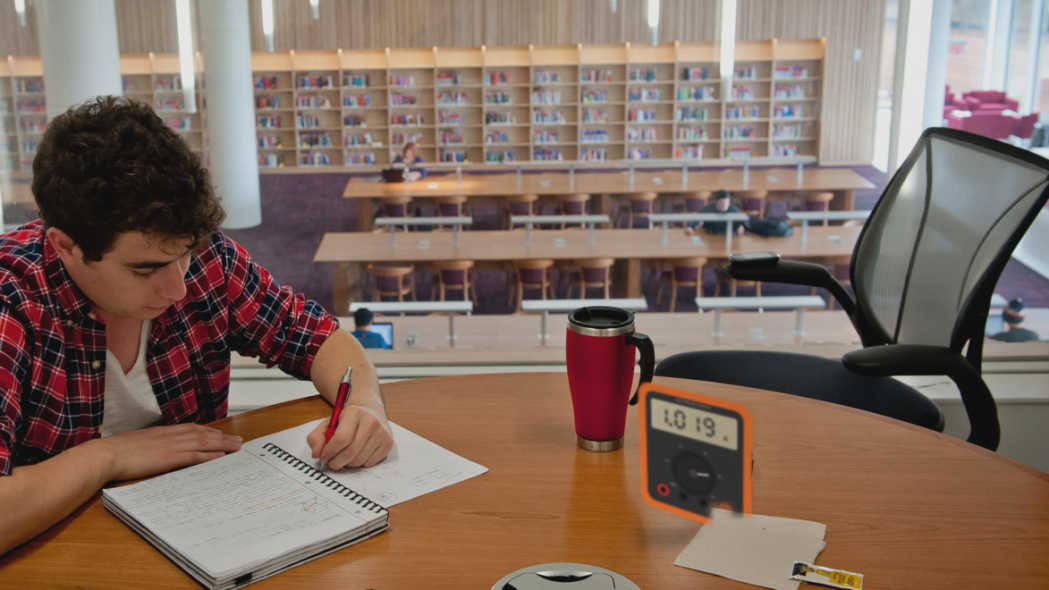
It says 1.019 A
